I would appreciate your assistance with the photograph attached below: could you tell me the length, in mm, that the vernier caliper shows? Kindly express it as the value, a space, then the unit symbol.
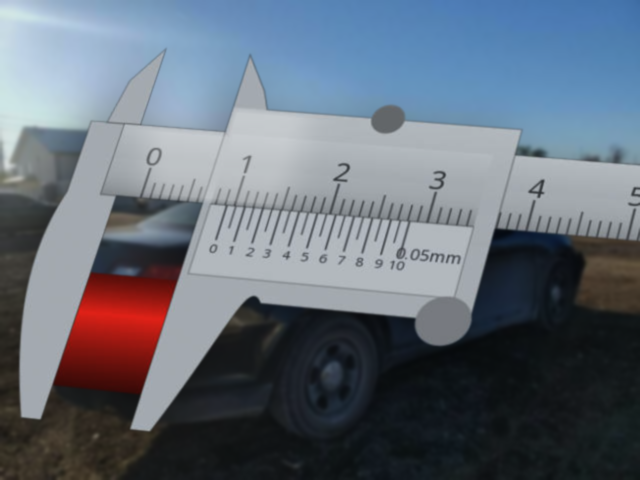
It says 9.2 mm
